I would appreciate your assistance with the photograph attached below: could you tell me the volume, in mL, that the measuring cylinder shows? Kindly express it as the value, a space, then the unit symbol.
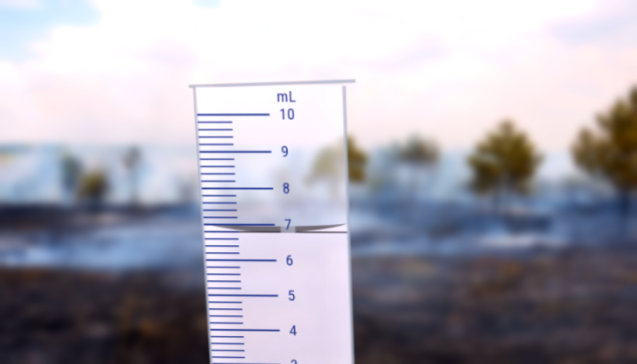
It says 6.8 mL
